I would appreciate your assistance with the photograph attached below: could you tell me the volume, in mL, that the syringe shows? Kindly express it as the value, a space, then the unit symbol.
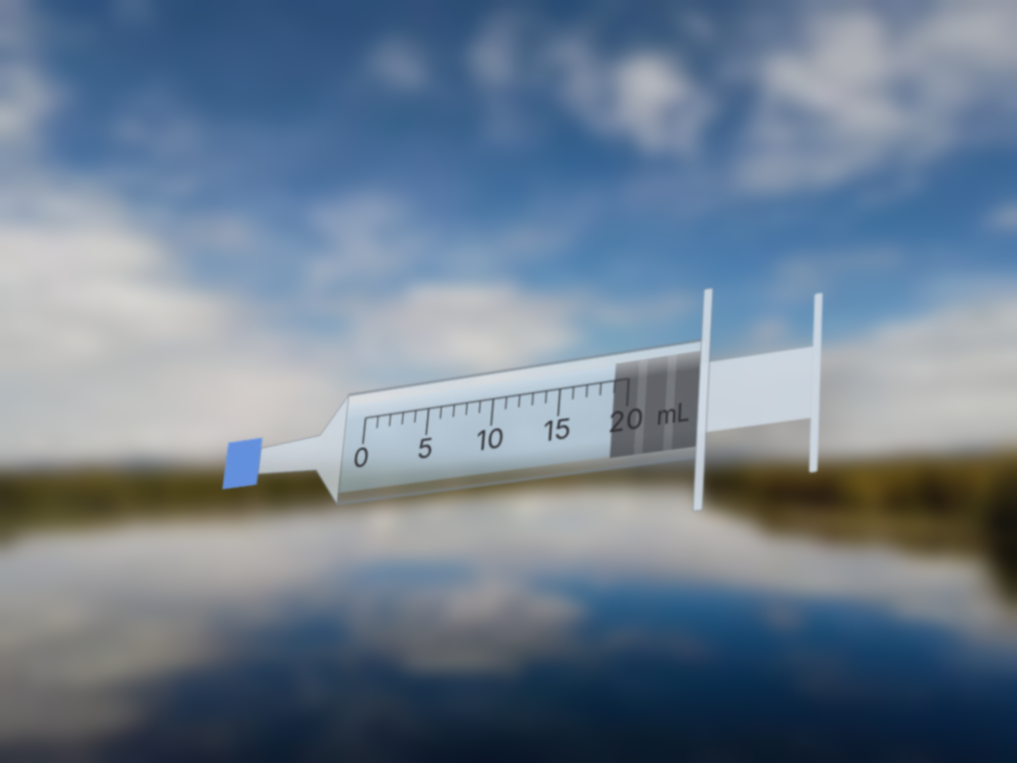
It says 19 mL
